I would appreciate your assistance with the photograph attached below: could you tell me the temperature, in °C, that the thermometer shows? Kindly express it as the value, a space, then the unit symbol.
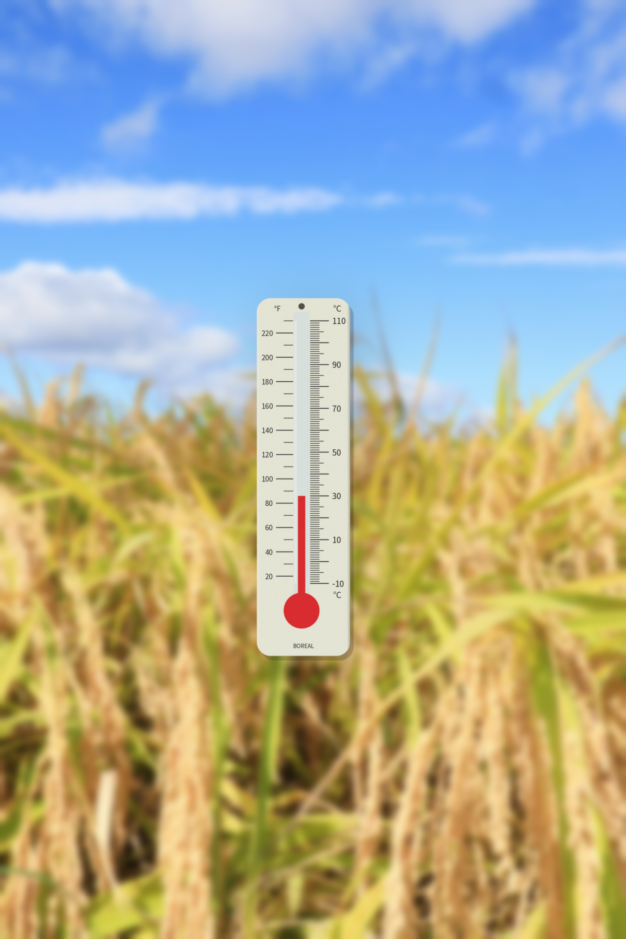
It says 30 °C
